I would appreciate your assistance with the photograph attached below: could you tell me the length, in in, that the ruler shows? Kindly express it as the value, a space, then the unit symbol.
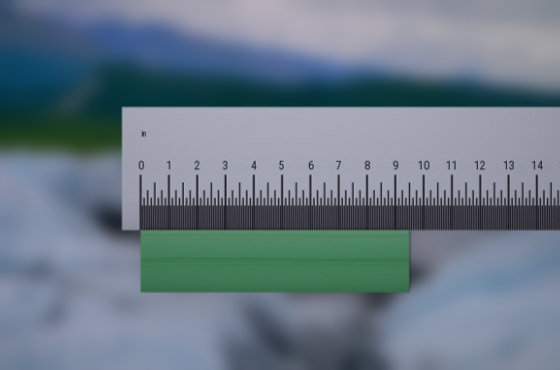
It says 9.5 in
